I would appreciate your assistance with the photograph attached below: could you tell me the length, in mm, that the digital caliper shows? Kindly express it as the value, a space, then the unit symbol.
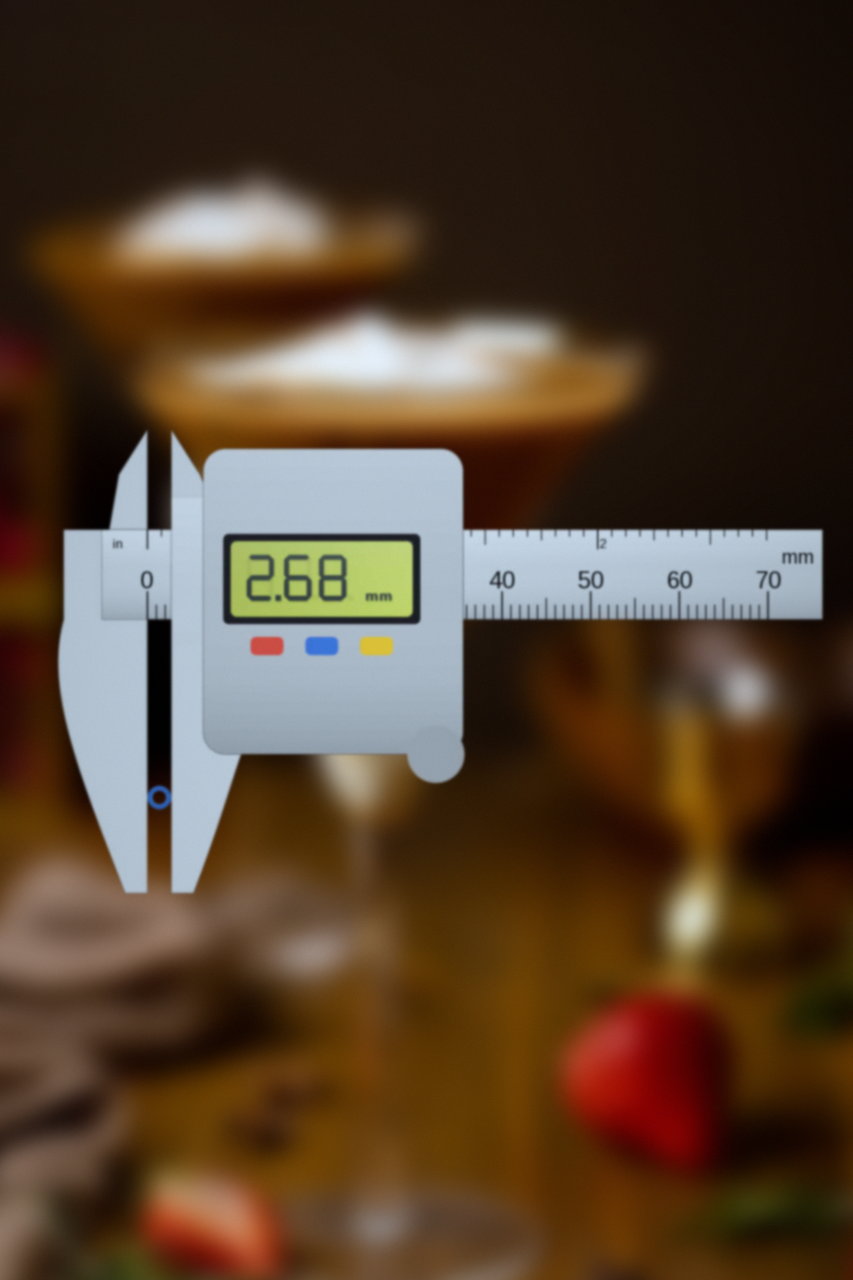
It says 2.68 mm
